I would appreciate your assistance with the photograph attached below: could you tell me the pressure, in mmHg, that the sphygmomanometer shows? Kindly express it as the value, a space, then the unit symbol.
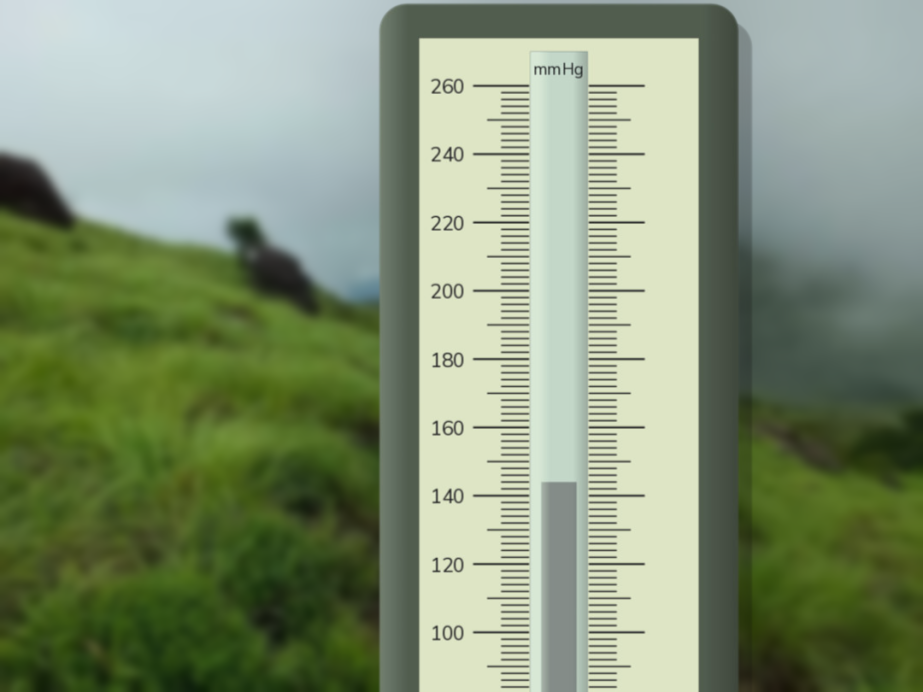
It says 144 mmHg
